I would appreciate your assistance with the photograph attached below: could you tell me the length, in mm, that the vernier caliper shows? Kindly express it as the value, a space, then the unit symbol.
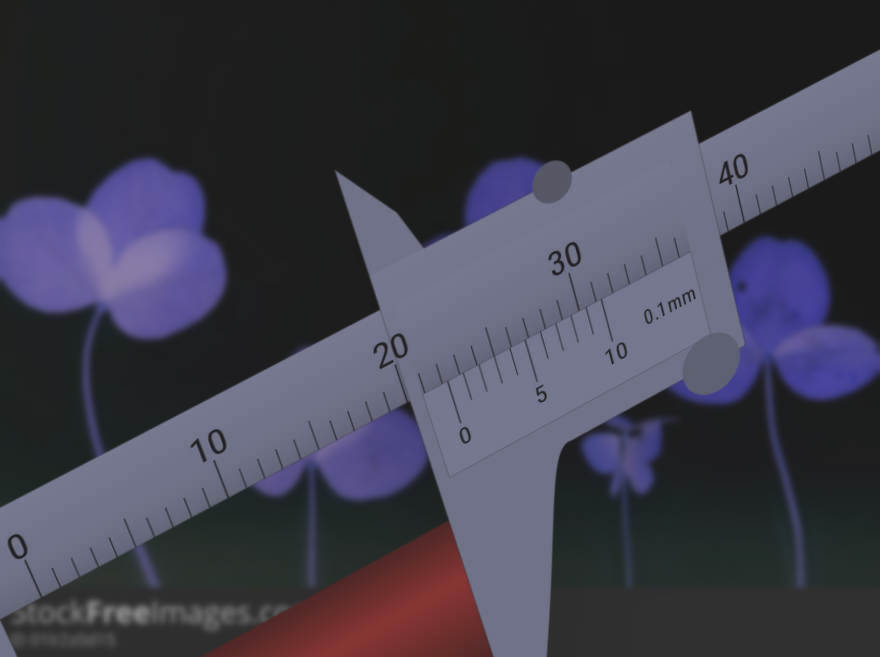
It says 22.3 mm
